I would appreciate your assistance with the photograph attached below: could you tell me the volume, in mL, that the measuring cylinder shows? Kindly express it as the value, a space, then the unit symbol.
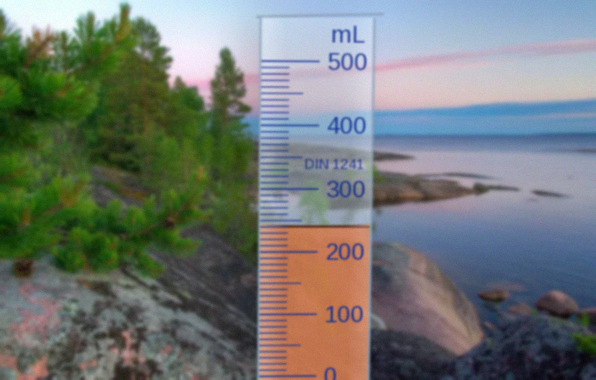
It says 240 mL
